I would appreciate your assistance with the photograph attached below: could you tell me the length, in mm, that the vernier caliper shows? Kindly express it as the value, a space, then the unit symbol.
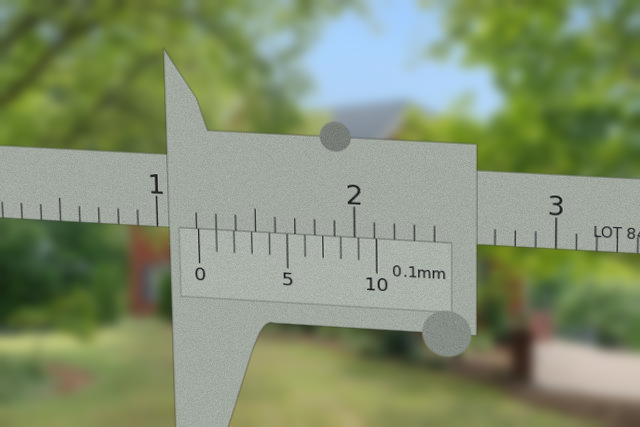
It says 12.1 mm
